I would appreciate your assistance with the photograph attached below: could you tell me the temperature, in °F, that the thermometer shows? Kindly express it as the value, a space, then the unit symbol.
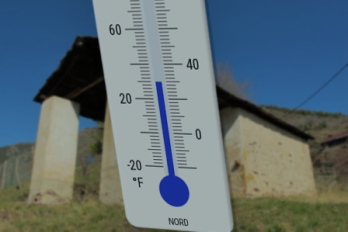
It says 30 °F
